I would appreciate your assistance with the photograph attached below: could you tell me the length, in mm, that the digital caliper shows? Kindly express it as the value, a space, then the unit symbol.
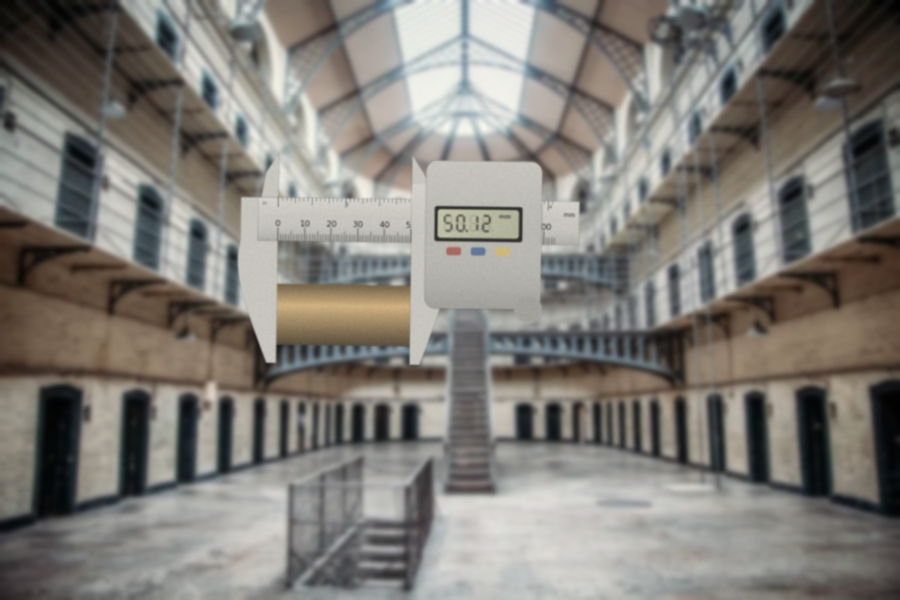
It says 50.12 mm
